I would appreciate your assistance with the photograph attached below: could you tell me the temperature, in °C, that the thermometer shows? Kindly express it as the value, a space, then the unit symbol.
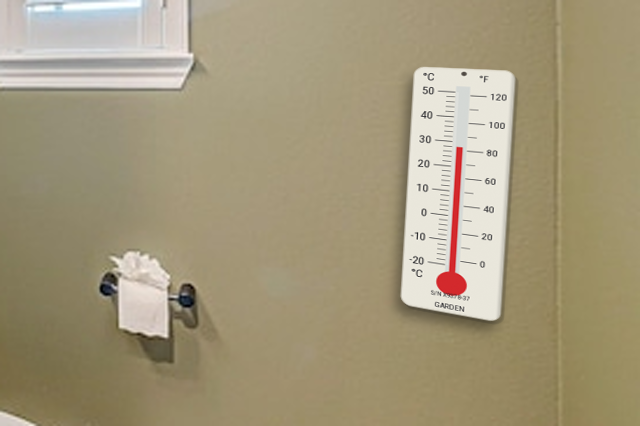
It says 28 °C
